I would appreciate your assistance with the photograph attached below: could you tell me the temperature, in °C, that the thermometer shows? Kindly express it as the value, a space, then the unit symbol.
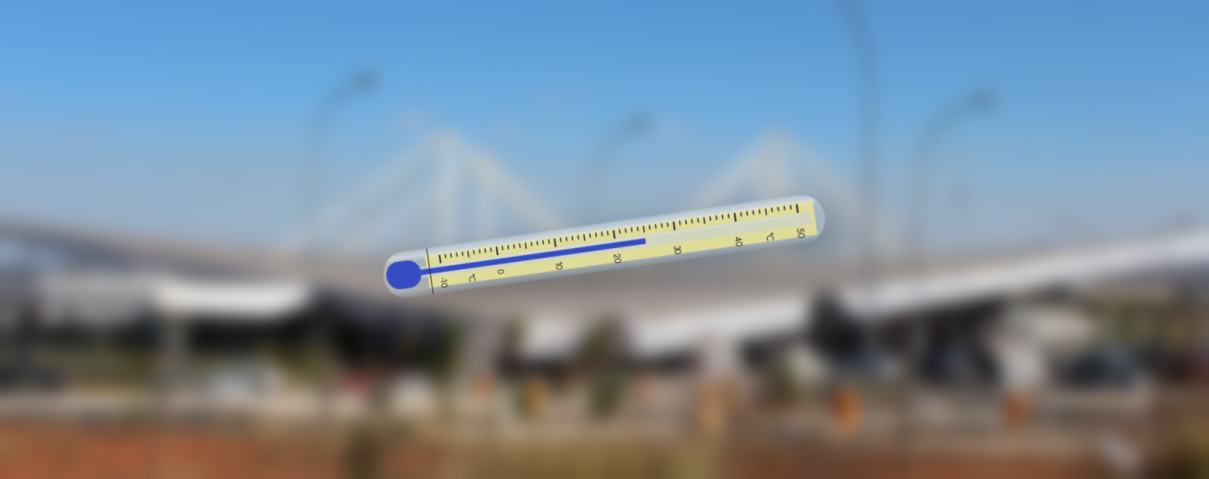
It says 25 °C
